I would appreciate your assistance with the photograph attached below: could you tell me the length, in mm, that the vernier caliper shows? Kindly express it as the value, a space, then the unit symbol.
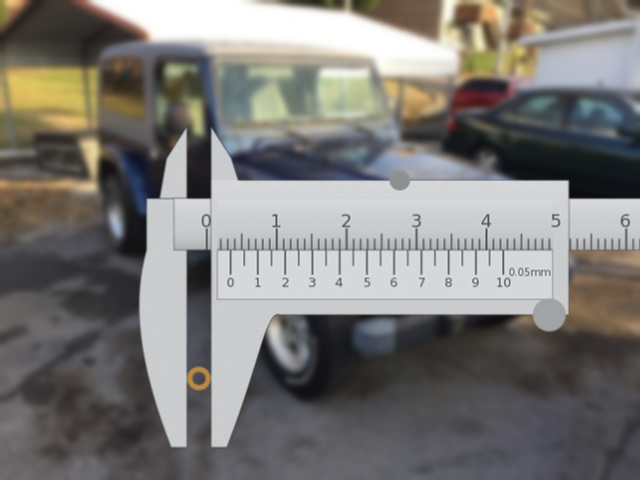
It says 3.4 mm
